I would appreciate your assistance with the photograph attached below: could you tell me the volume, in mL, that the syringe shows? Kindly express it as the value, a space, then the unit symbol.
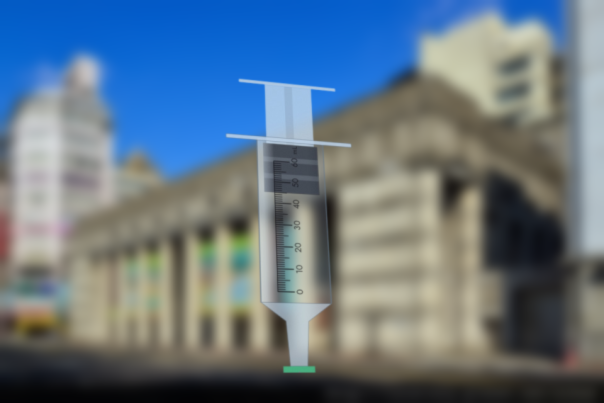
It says 45 mL
